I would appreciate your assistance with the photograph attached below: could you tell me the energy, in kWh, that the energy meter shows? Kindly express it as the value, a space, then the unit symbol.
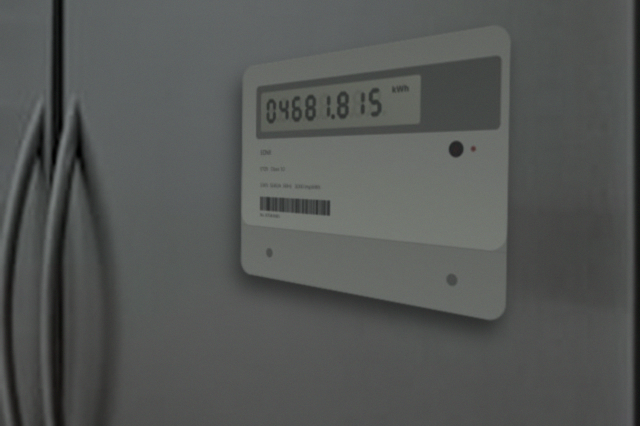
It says 4681.815 kWh
